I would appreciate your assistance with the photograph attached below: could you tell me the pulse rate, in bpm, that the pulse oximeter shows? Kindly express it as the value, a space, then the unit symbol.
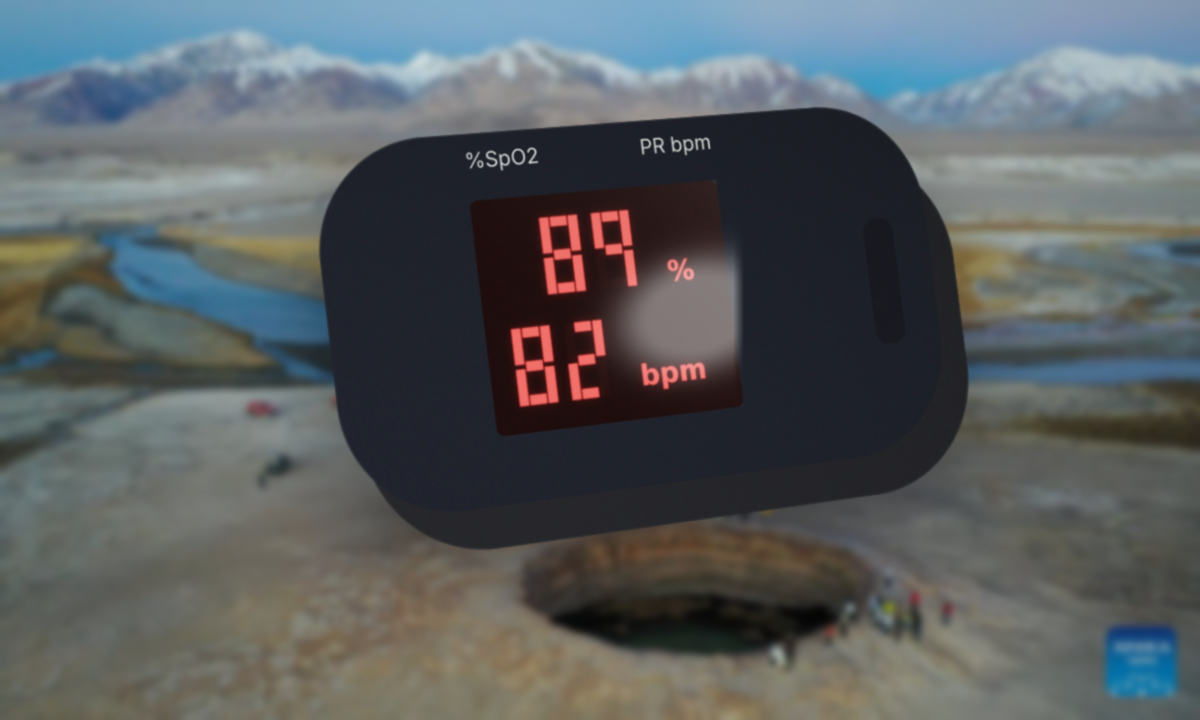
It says 82 bpm
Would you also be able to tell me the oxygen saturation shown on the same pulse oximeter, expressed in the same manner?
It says 89 %
